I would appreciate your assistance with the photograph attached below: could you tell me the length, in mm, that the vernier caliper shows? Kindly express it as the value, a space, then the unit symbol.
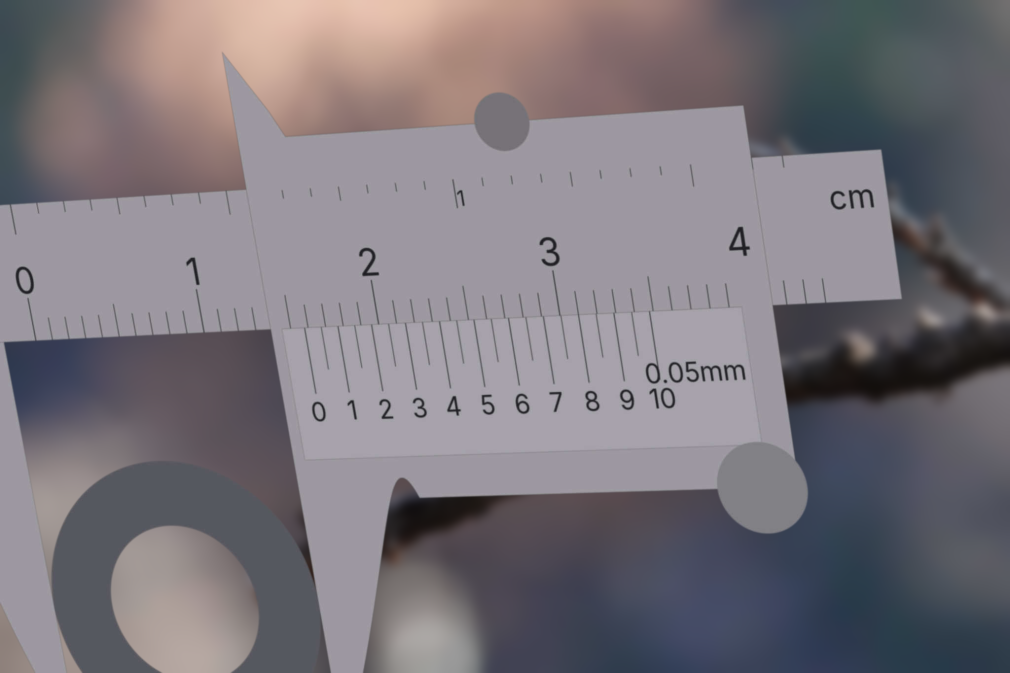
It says 15.8 mm
